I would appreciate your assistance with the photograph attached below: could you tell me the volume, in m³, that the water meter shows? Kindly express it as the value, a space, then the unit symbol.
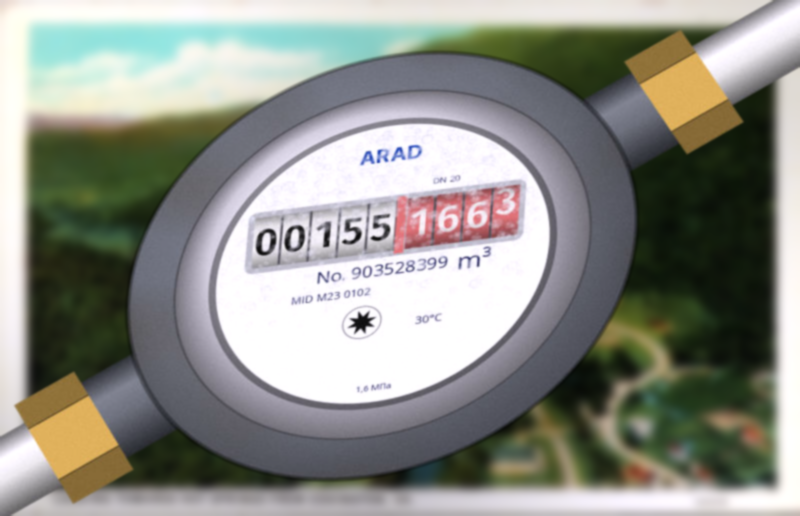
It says 155.1663 m³
